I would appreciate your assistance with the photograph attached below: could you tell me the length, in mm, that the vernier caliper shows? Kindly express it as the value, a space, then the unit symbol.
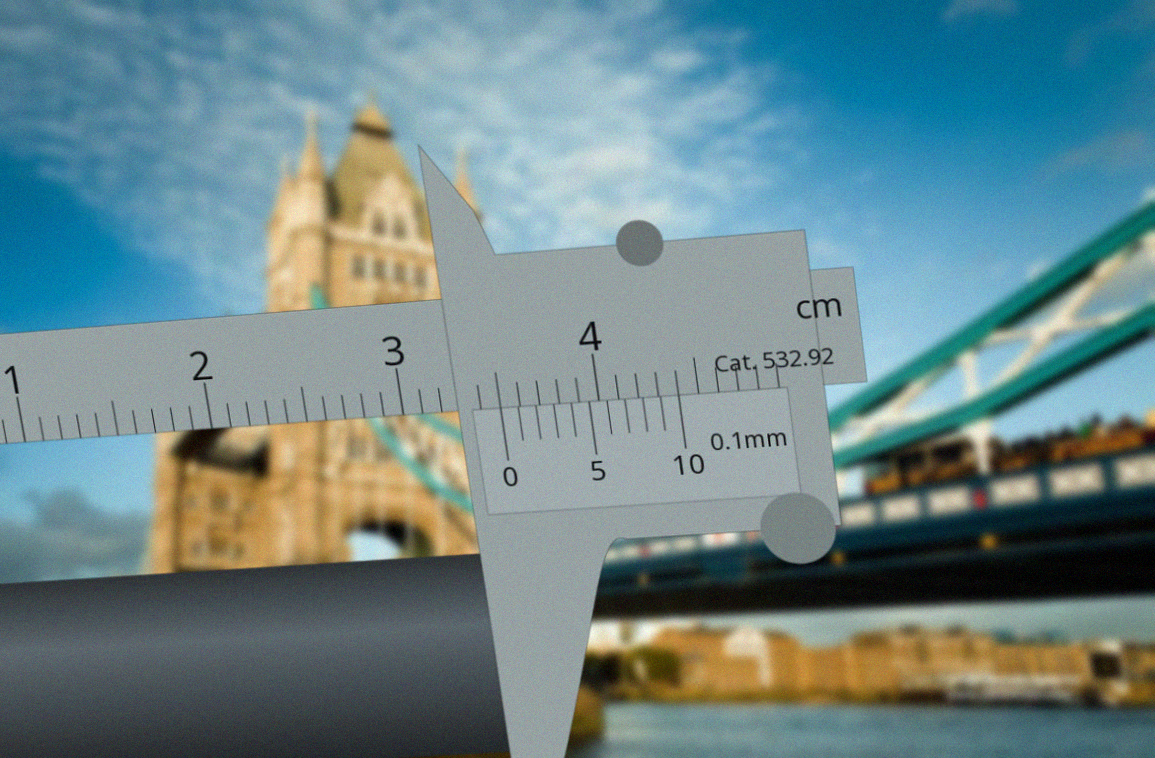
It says 35.0 mm
